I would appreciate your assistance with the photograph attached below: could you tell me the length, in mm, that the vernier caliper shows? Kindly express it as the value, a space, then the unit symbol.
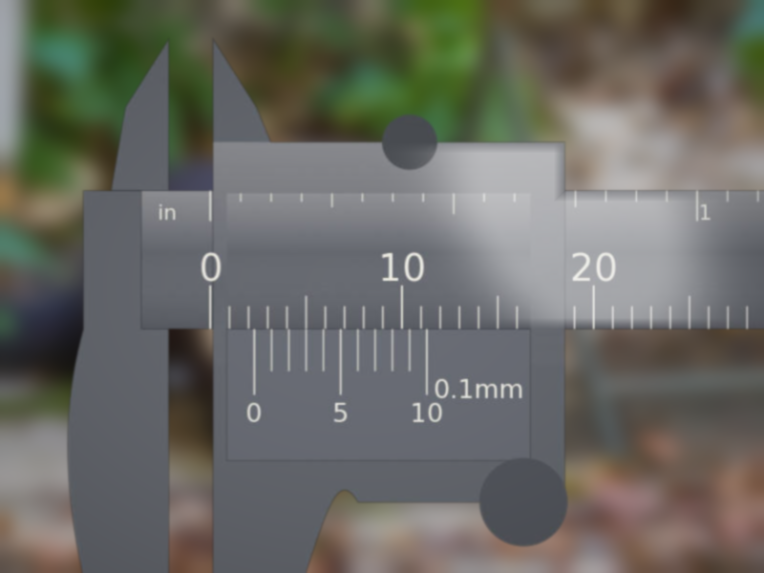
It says 2.3 mm
